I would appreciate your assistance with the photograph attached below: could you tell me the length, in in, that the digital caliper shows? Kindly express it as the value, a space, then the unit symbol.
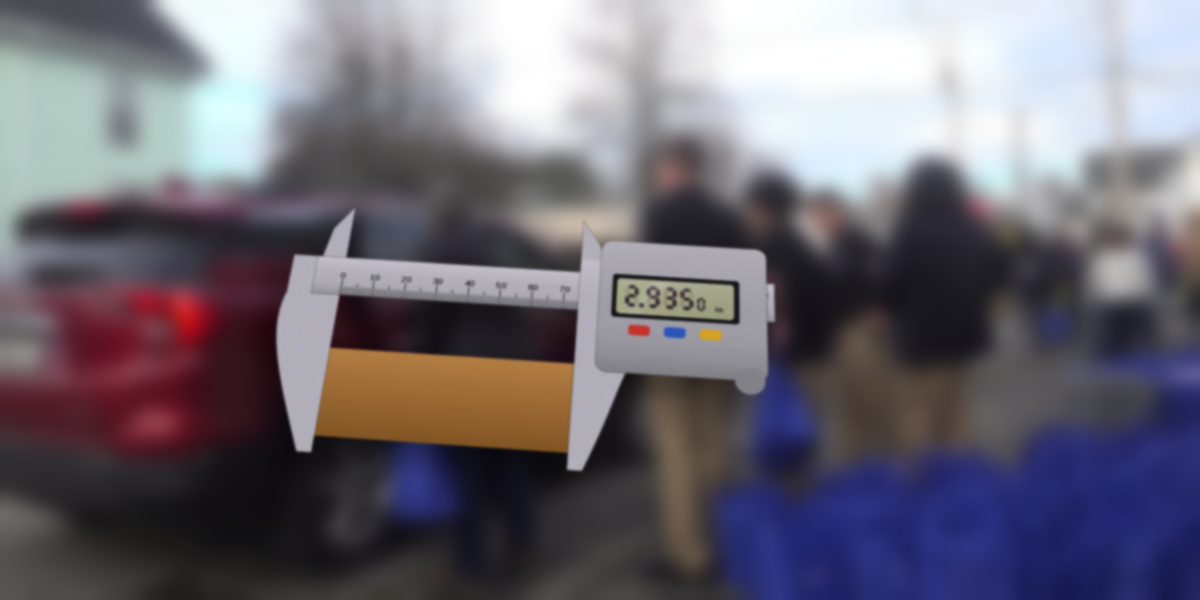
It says 2.9350 in
